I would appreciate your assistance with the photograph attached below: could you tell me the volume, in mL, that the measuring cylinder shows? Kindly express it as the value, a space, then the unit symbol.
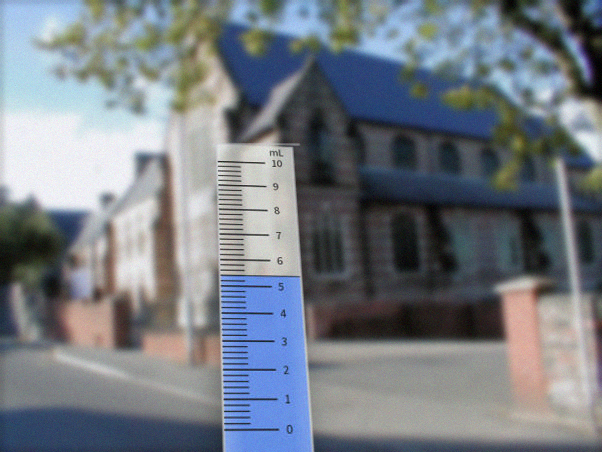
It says 5.4 mL
